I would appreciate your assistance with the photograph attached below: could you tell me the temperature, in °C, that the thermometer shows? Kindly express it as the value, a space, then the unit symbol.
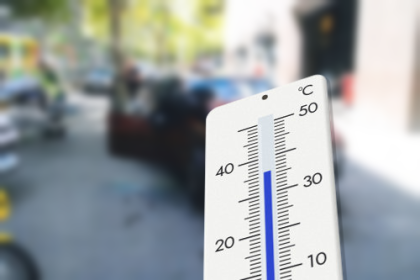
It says 36 °C
